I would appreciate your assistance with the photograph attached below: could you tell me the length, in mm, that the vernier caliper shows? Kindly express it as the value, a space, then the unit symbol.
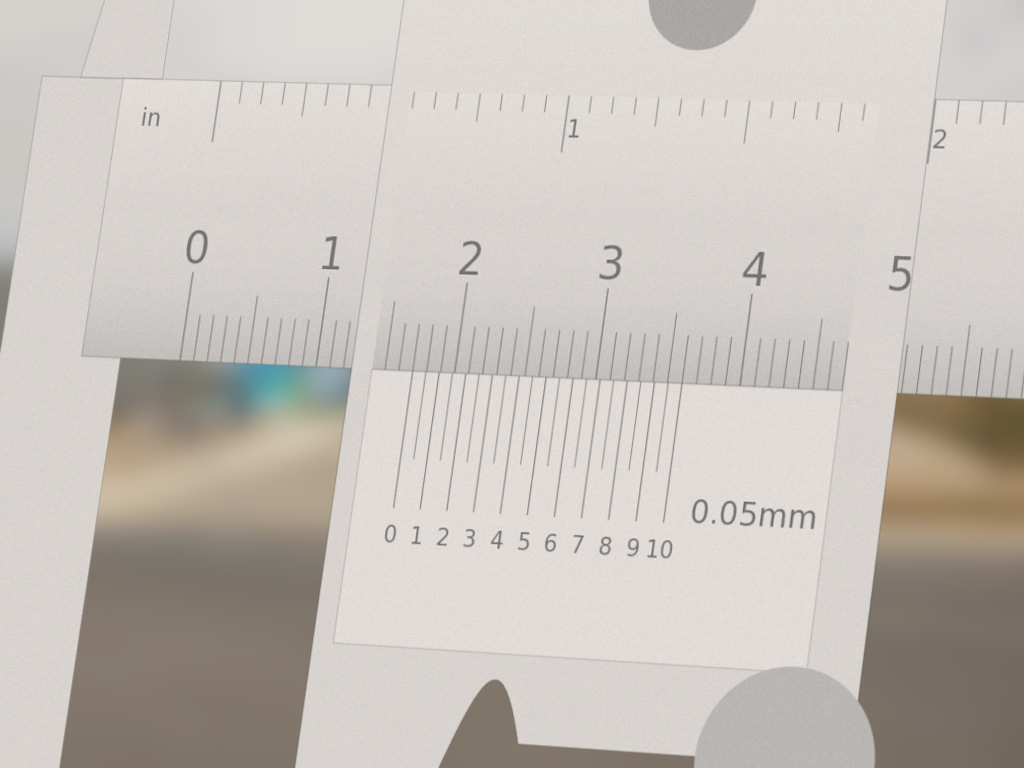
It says 17.0 mm
